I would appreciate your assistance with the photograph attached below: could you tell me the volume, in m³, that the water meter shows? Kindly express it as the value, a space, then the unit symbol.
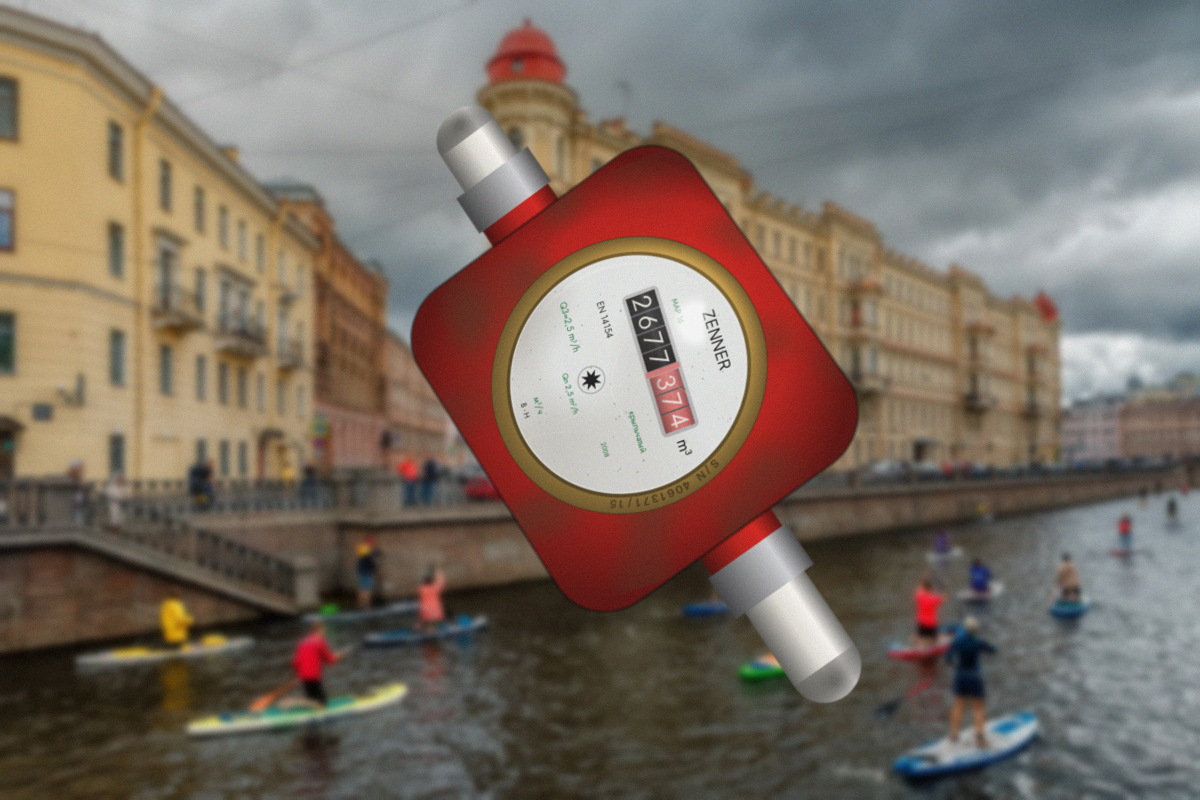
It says 2677.374 m³
